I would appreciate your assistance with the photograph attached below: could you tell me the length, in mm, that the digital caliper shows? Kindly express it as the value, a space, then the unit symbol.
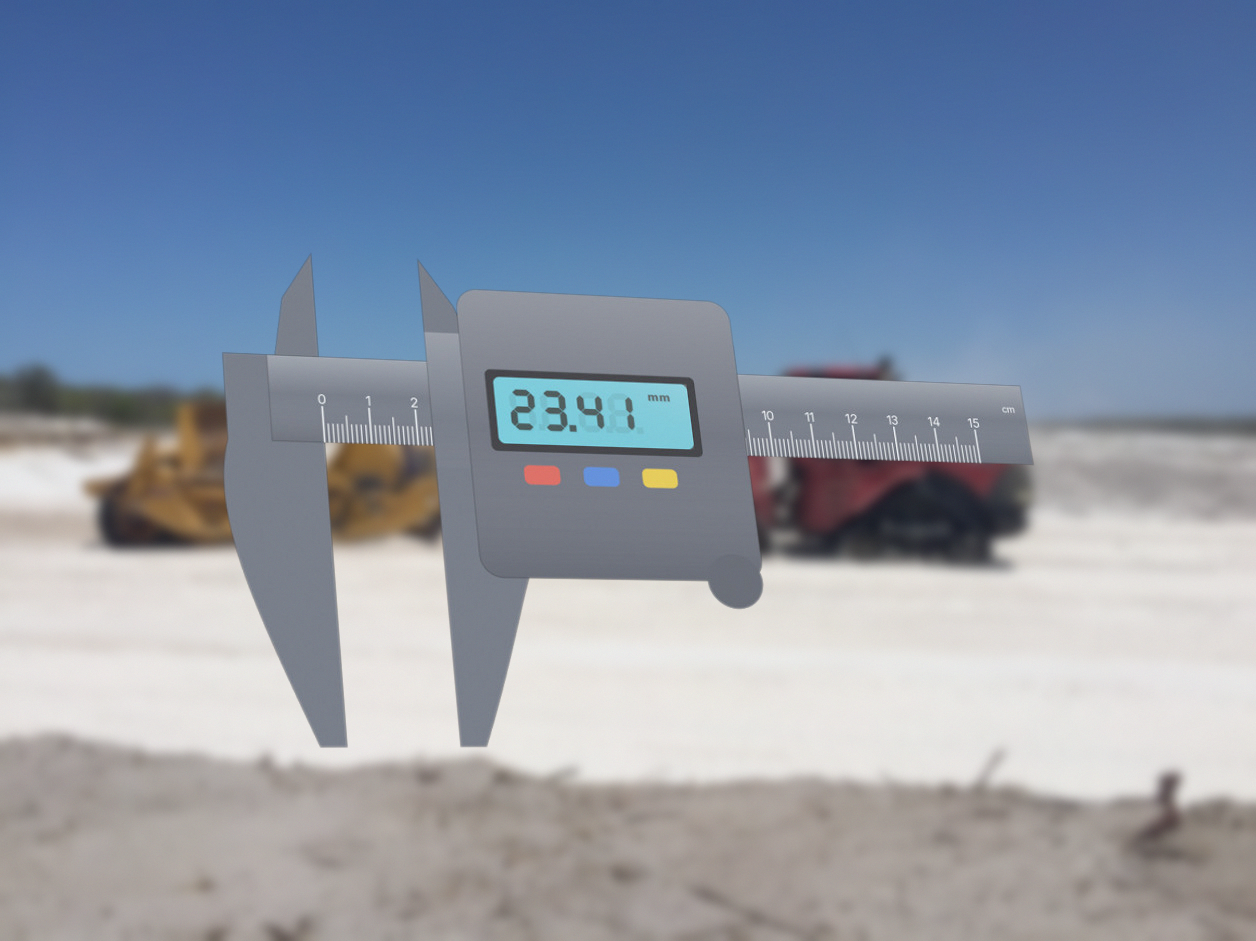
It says 23.41 mm
